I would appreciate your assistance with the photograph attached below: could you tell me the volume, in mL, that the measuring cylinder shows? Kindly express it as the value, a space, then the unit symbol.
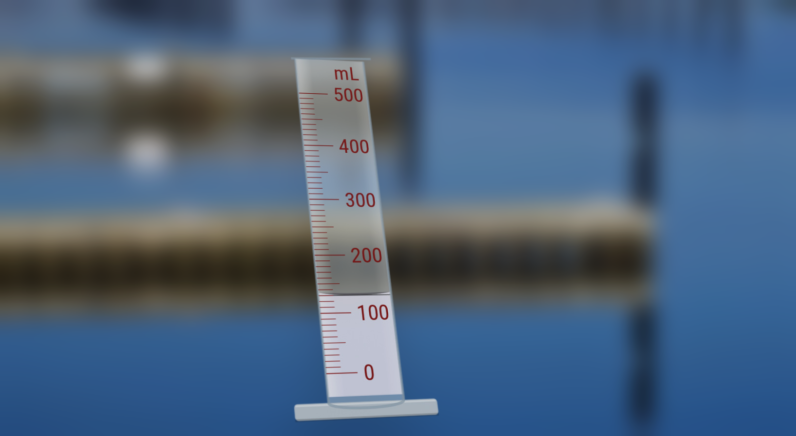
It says 130 mL
